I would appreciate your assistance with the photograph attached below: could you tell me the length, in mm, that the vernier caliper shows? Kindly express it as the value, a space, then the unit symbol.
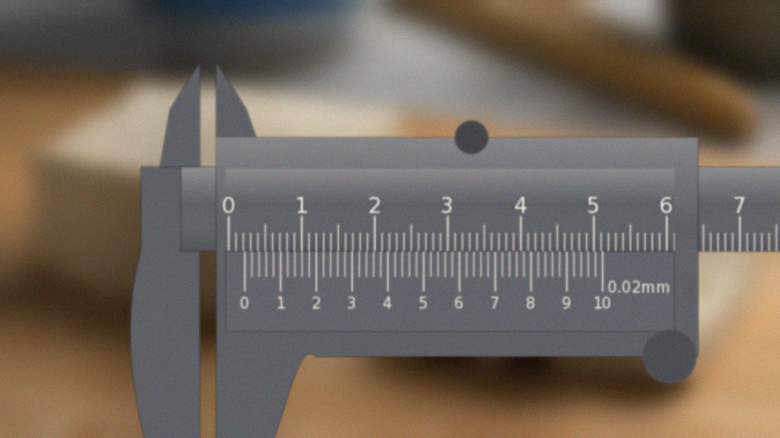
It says 2.2 mm
